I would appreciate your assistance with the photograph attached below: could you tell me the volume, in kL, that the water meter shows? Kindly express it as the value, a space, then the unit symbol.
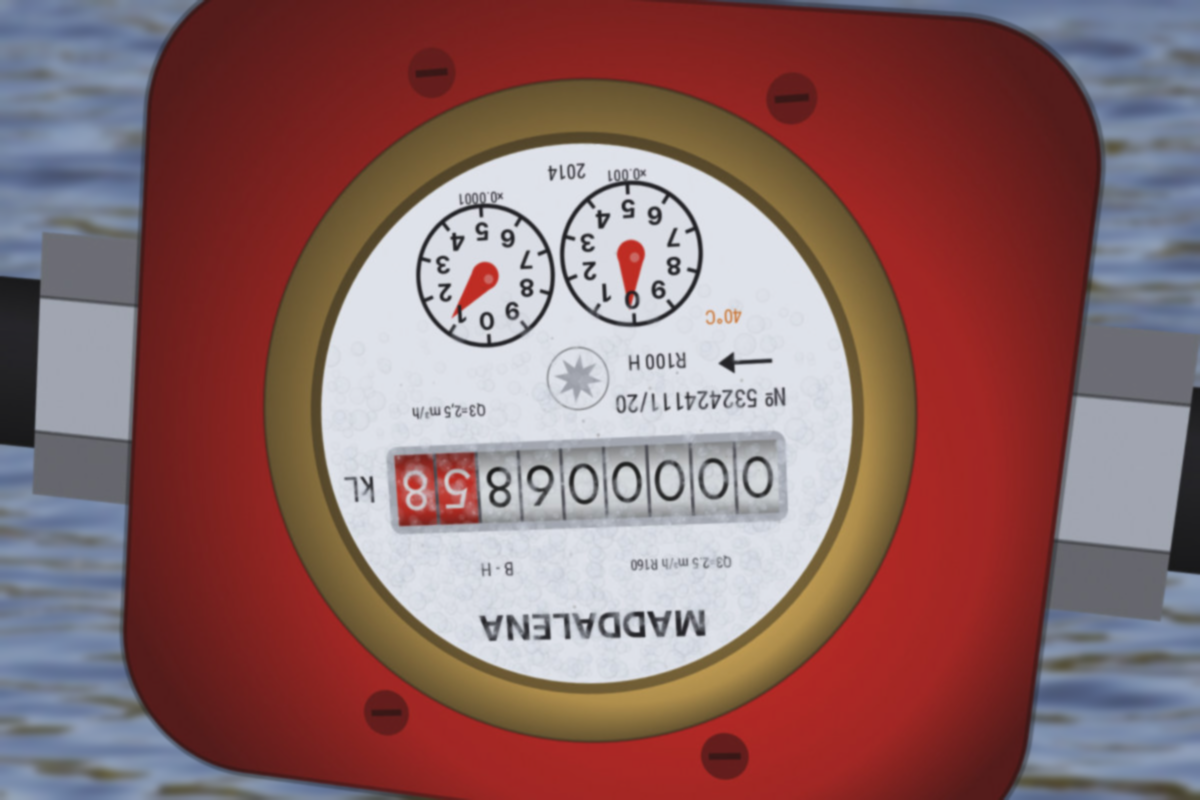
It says 68.5801 kL
